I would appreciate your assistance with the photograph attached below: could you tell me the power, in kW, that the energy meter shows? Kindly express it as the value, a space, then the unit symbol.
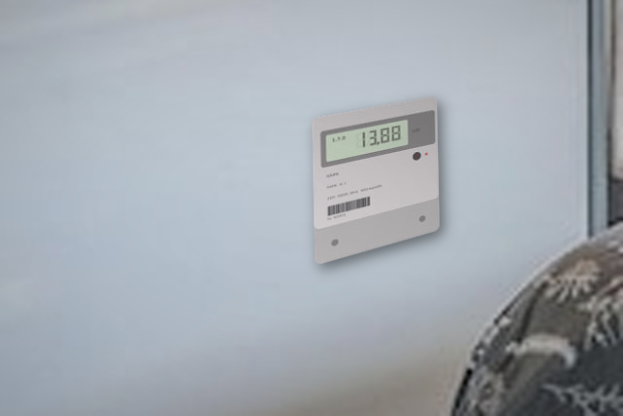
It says 13.88 kW
